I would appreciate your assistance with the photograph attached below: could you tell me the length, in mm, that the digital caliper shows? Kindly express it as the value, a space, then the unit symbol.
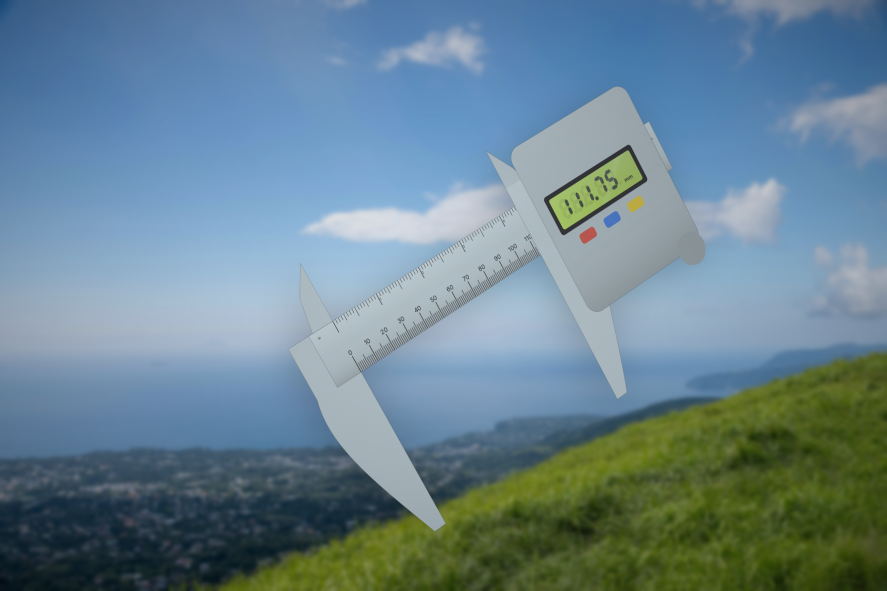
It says 111.75 mm
